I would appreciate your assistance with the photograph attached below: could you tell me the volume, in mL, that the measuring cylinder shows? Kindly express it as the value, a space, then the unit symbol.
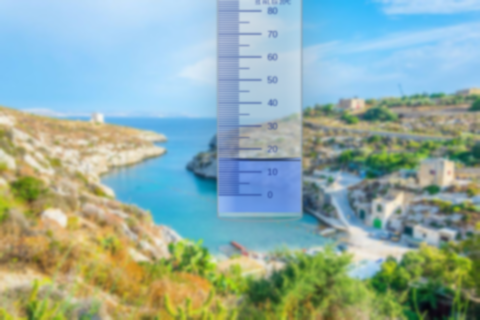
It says 15 mL
